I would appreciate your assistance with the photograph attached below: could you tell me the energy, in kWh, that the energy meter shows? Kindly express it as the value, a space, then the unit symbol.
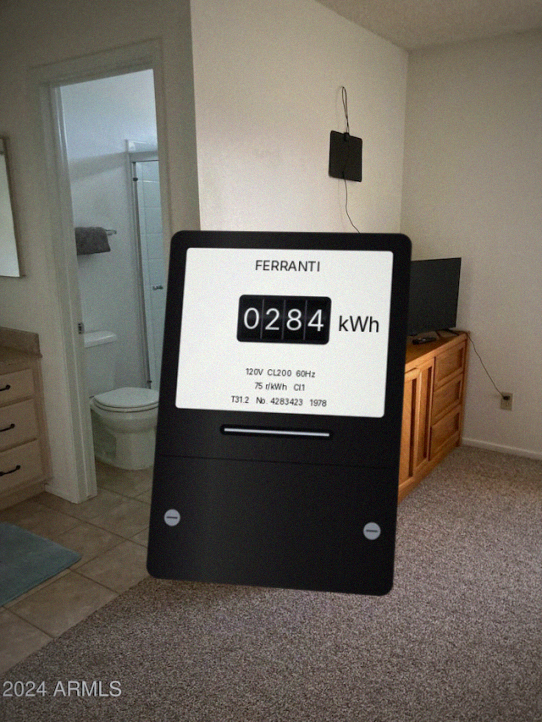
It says 284 kWh
